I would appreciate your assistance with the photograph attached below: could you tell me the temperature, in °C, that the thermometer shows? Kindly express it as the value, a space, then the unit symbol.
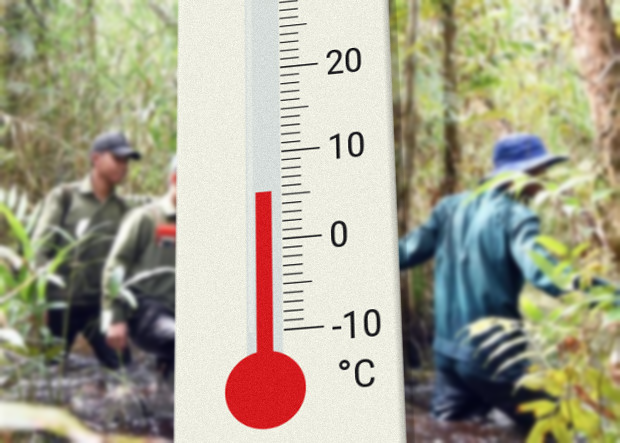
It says 5.5 °C
